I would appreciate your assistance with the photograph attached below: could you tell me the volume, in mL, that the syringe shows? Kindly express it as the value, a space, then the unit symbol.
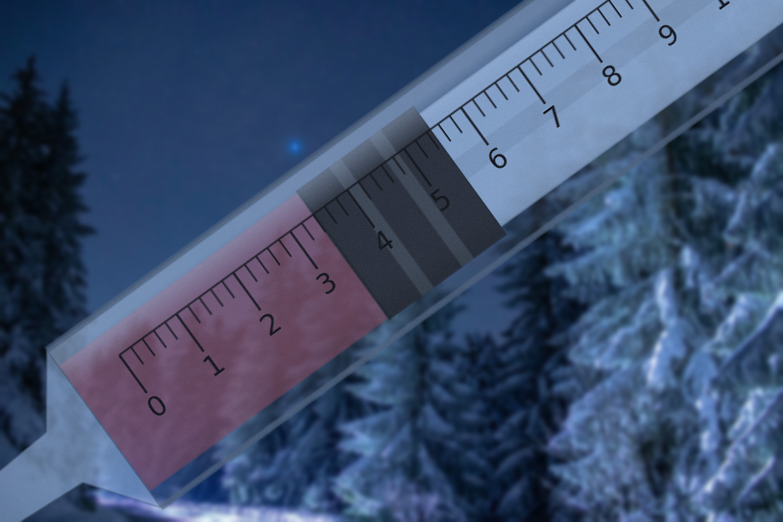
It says 3.4 mL
